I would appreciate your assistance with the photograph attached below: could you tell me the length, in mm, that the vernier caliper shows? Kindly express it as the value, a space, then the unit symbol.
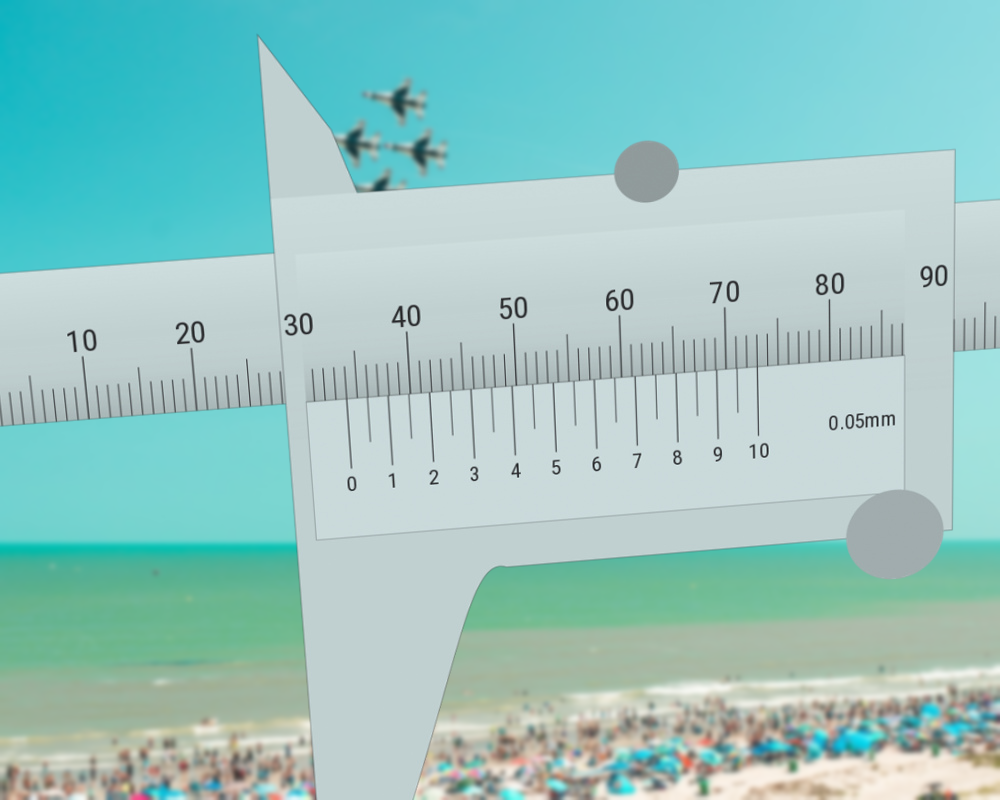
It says 34.0 mm
